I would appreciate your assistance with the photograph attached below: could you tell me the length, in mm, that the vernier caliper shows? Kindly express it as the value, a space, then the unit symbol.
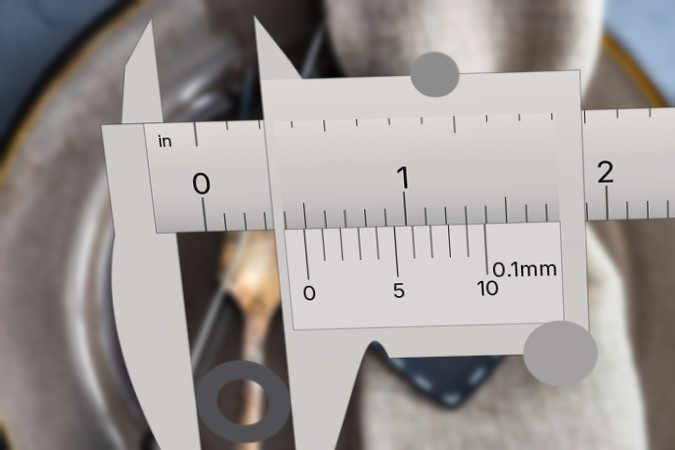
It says 4.9 mm
